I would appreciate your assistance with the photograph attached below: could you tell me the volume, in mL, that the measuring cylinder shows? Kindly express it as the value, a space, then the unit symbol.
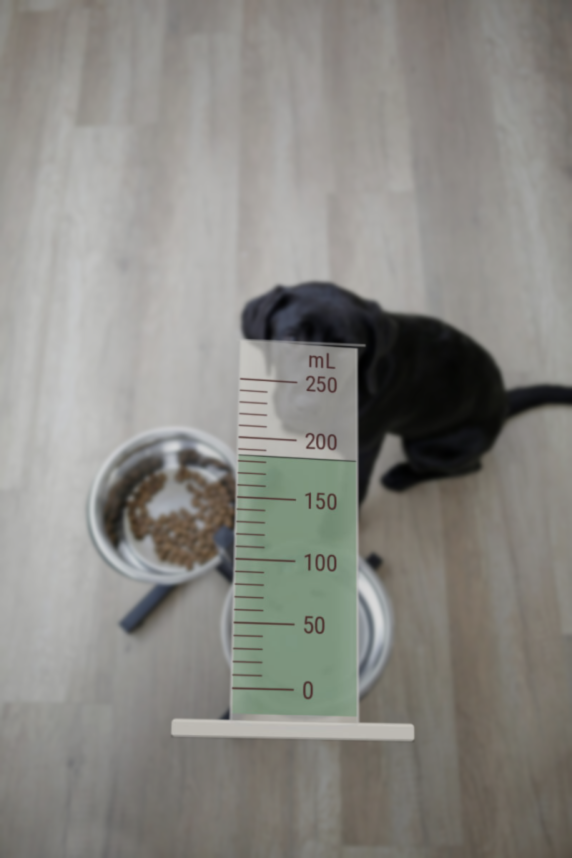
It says 185 mL
